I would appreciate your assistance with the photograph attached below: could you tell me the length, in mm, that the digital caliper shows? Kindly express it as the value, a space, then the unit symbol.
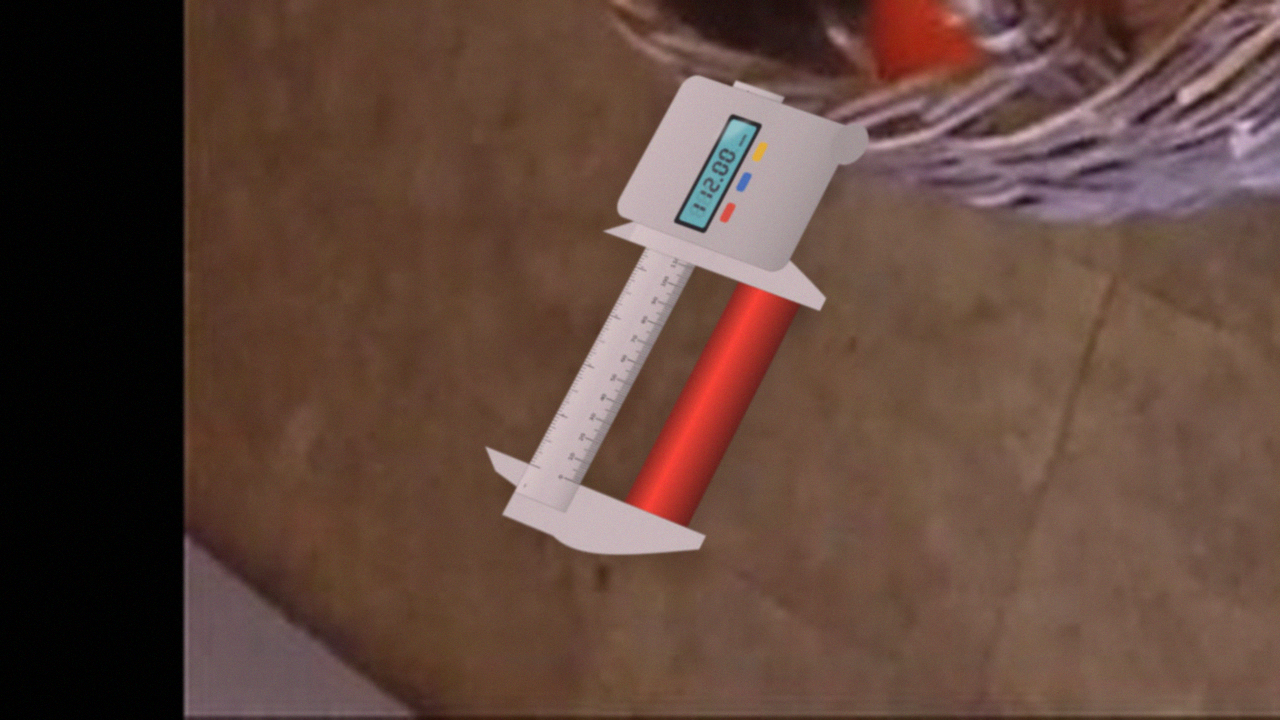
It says 112.00 mm
